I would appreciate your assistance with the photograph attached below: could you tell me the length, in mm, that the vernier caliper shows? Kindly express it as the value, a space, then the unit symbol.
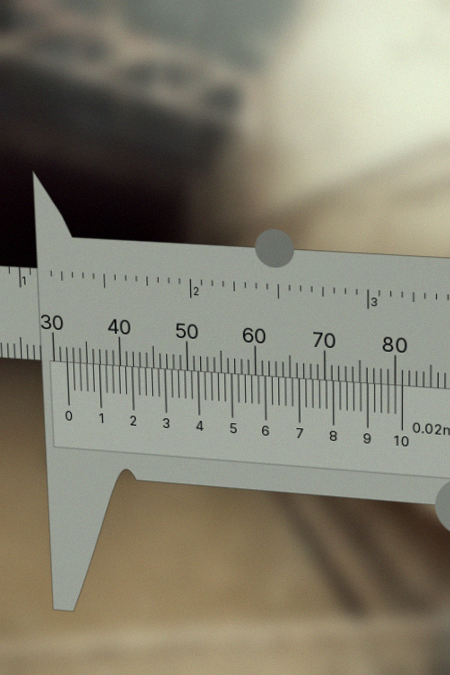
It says 32.0 mm
